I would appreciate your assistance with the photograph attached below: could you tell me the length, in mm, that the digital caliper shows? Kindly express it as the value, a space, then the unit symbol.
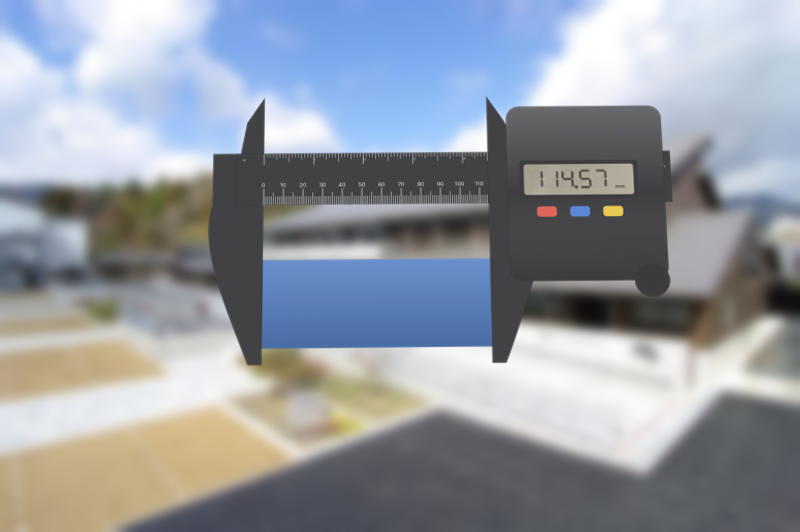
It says 114.57 mm
